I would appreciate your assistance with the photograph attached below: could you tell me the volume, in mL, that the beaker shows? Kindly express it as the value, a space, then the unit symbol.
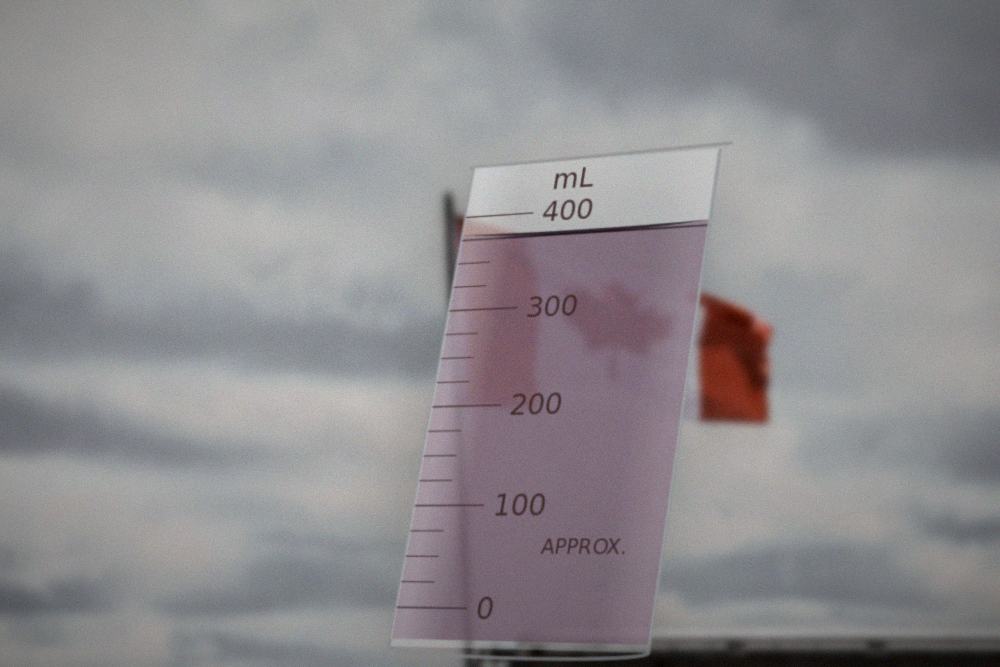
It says 375 mL
